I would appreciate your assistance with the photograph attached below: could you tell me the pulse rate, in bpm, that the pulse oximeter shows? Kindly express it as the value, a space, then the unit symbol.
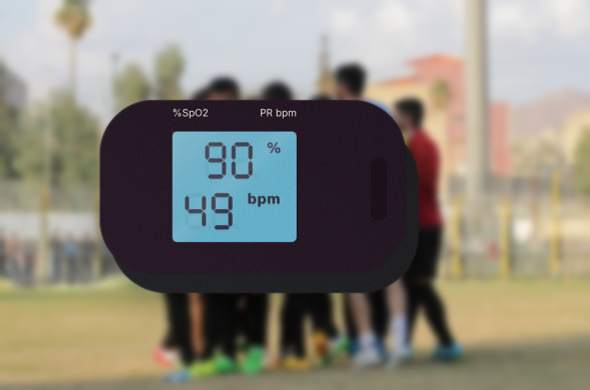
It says 49 bpm
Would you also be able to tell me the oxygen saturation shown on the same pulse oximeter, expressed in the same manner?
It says 90 %
